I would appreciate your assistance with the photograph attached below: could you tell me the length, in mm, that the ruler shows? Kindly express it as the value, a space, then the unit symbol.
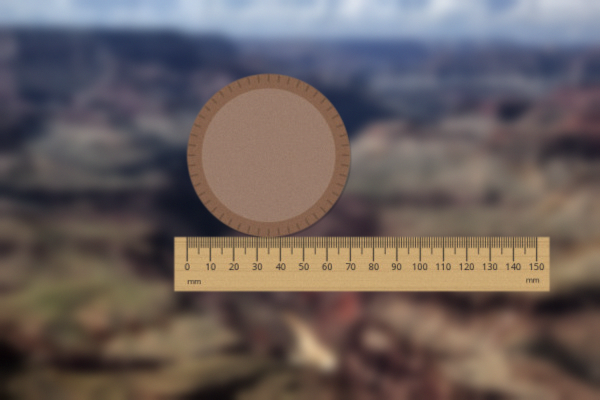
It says 70 mm
